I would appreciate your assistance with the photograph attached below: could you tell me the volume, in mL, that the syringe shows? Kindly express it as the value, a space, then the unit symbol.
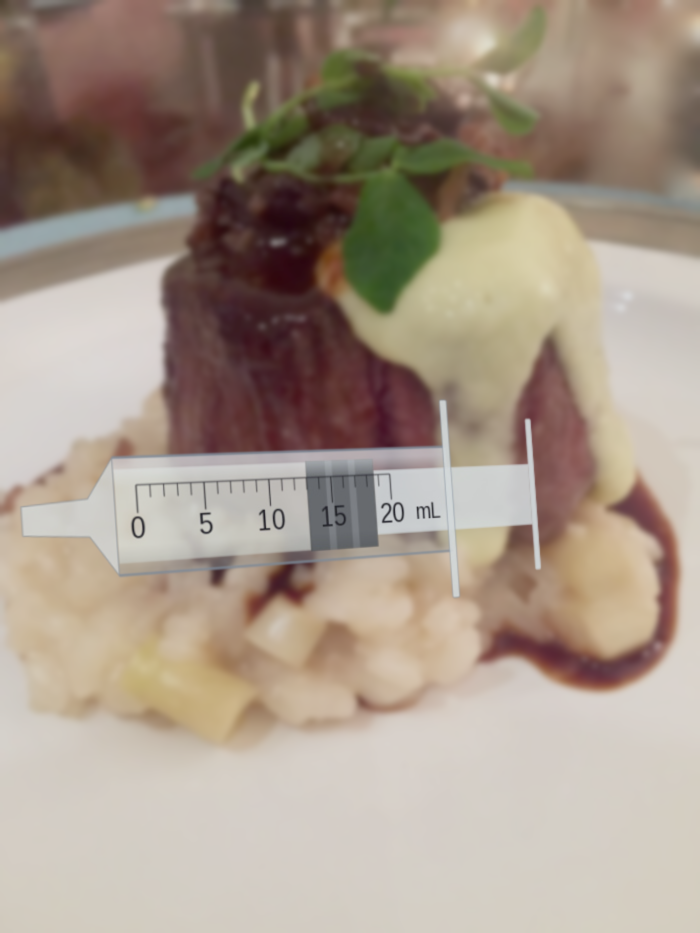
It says 13 mL
